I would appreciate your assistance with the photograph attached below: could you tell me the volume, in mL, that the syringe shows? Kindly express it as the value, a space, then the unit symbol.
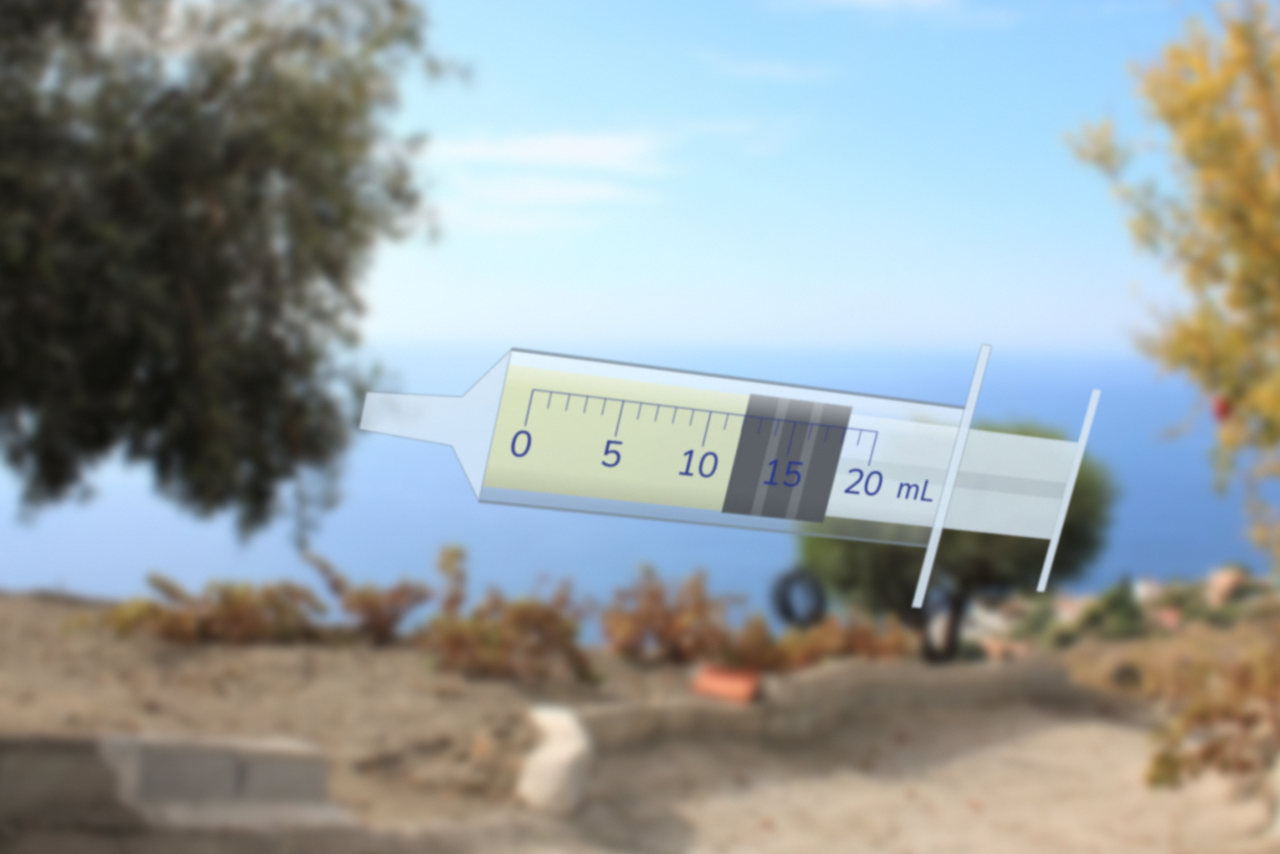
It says 12 mL
